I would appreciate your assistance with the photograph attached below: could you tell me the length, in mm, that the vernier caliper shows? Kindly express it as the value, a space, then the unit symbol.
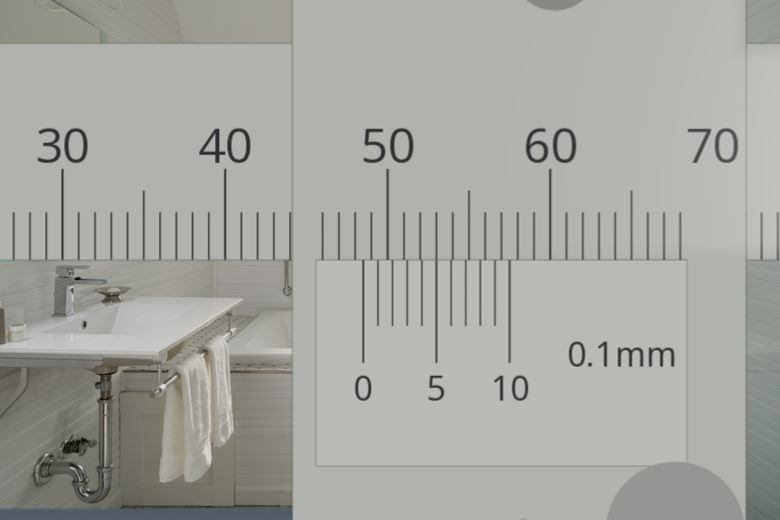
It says 48.5 mm
